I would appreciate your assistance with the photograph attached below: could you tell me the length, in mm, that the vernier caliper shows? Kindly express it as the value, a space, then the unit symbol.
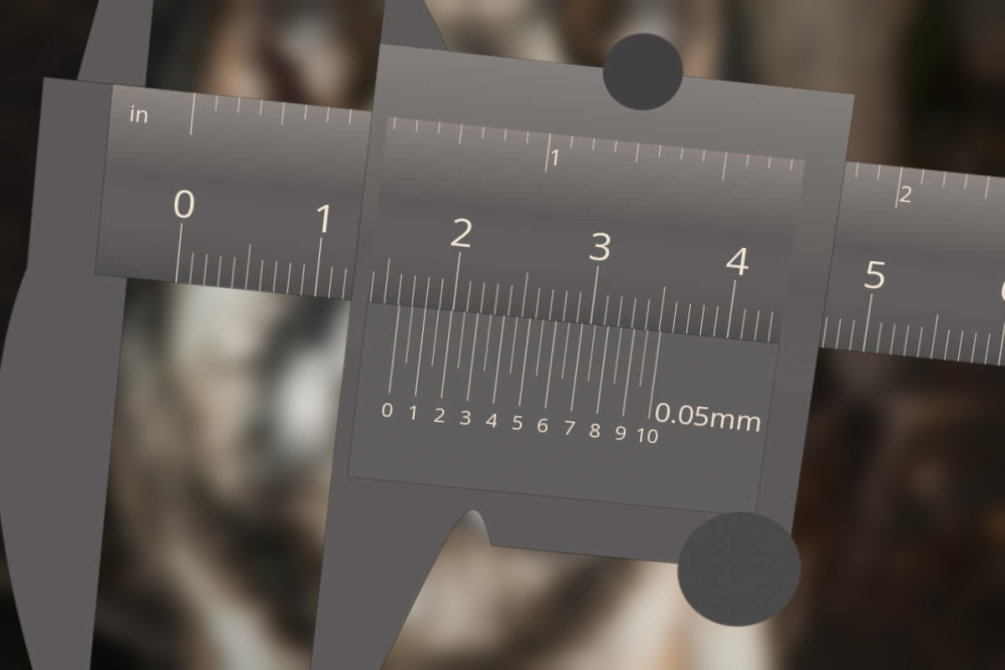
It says 16.1 mm
